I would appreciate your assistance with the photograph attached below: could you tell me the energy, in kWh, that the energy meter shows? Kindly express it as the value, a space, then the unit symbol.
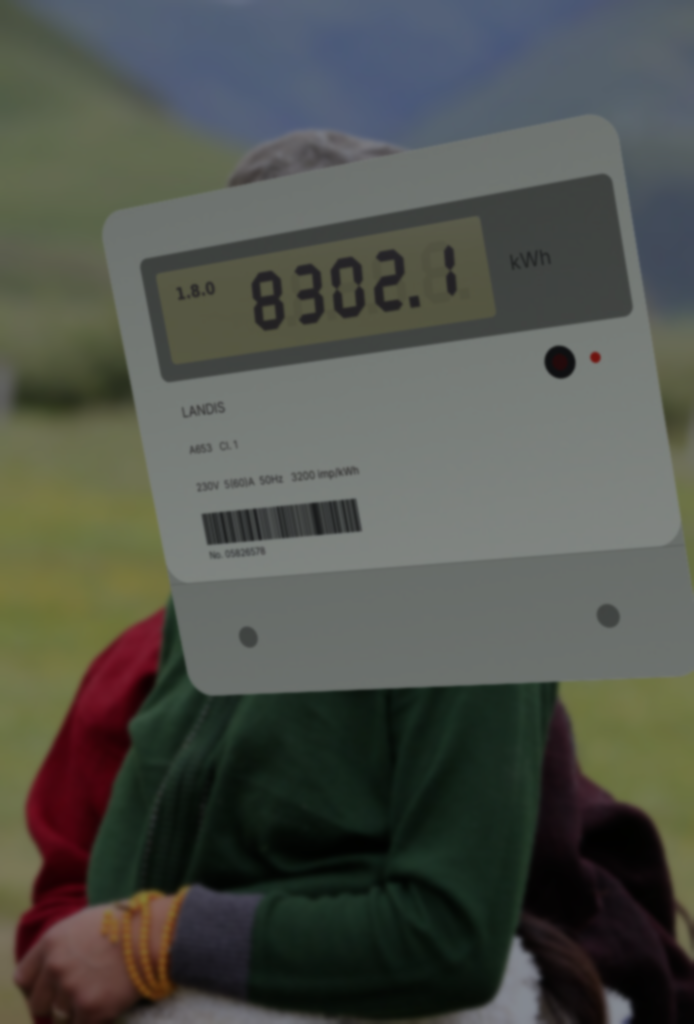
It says 8302.1 kWh
